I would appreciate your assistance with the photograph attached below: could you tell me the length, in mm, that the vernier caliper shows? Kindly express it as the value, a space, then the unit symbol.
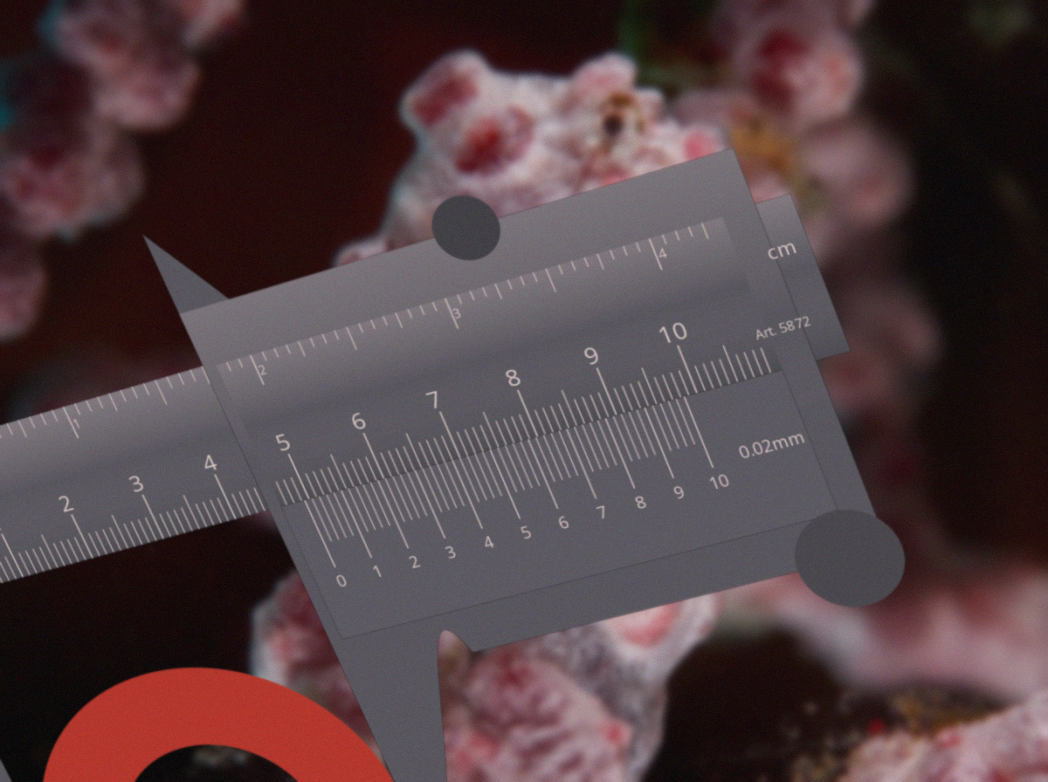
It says 49.4 mm
